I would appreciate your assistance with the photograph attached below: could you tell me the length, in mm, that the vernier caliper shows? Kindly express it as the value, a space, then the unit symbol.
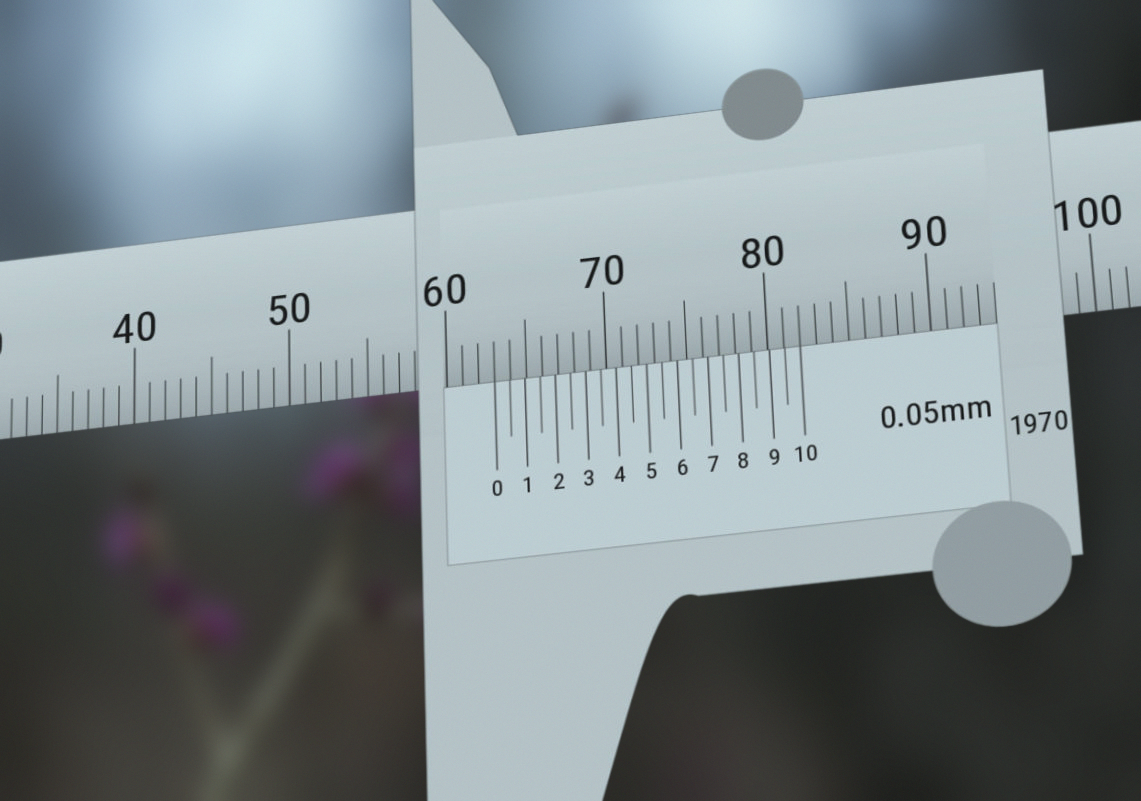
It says 63.0 mm
